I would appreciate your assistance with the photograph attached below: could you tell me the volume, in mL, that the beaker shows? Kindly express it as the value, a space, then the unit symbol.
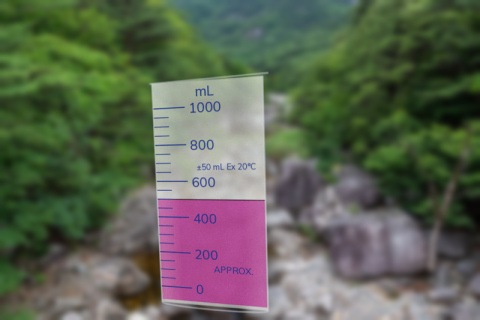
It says 500 mL
